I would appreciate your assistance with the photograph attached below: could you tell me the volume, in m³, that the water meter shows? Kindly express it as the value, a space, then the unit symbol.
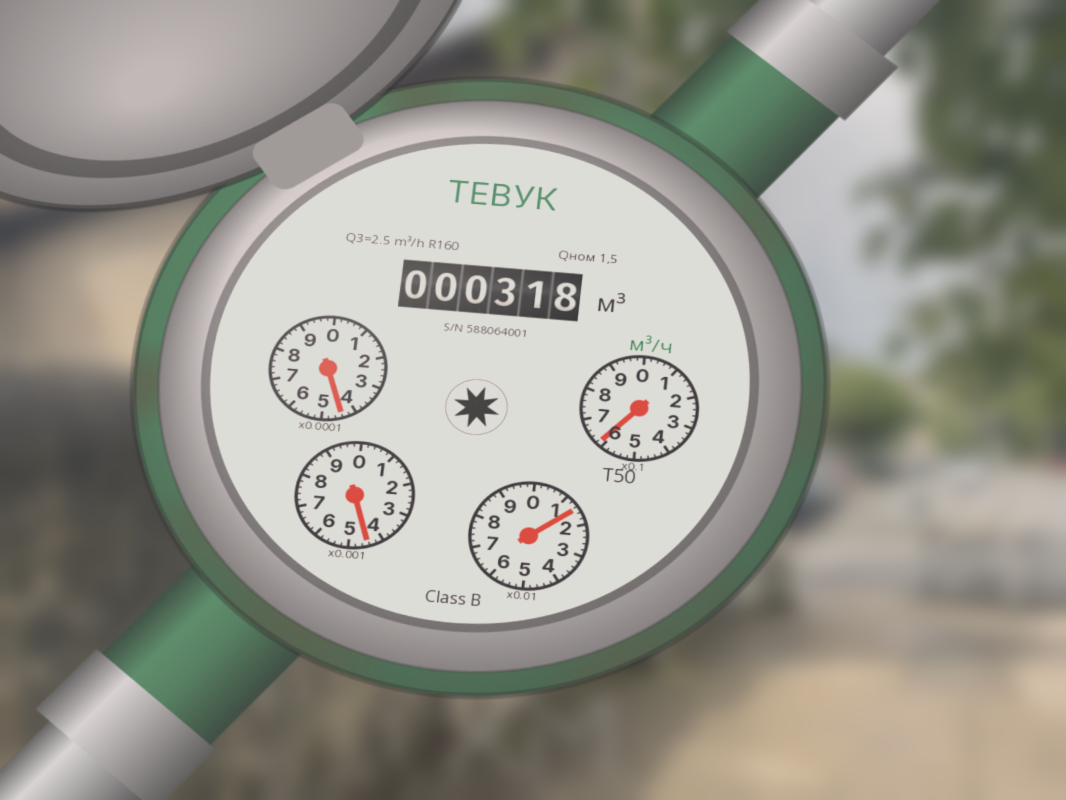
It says 318.6144 m³
